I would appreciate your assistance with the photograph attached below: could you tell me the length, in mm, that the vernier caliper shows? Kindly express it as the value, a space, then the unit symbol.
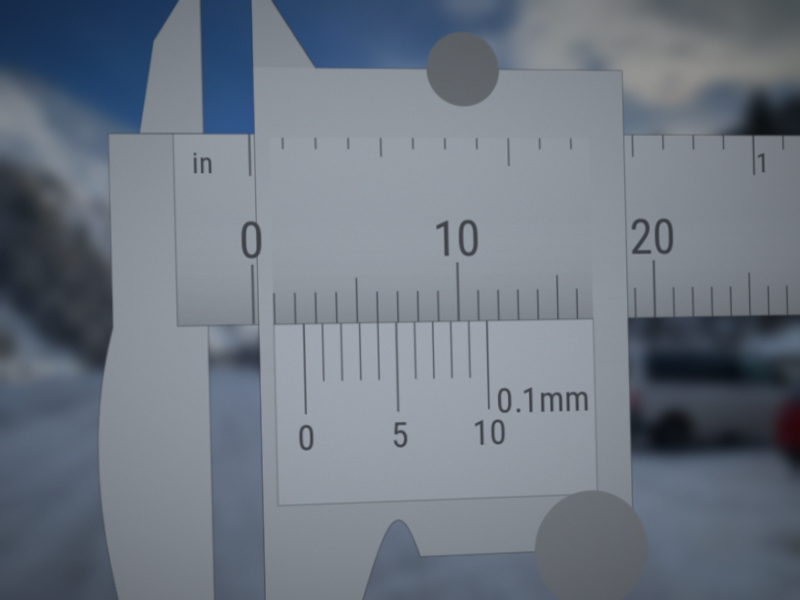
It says 2.4 mm
